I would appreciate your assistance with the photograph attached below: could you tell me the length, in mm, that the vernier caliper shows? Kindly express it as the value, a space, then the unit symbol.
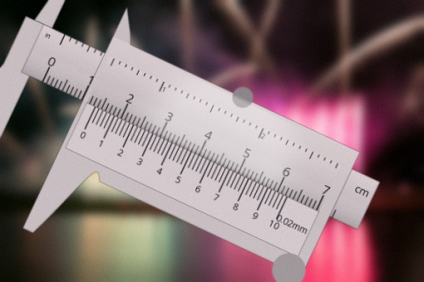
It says 13.5 mm
